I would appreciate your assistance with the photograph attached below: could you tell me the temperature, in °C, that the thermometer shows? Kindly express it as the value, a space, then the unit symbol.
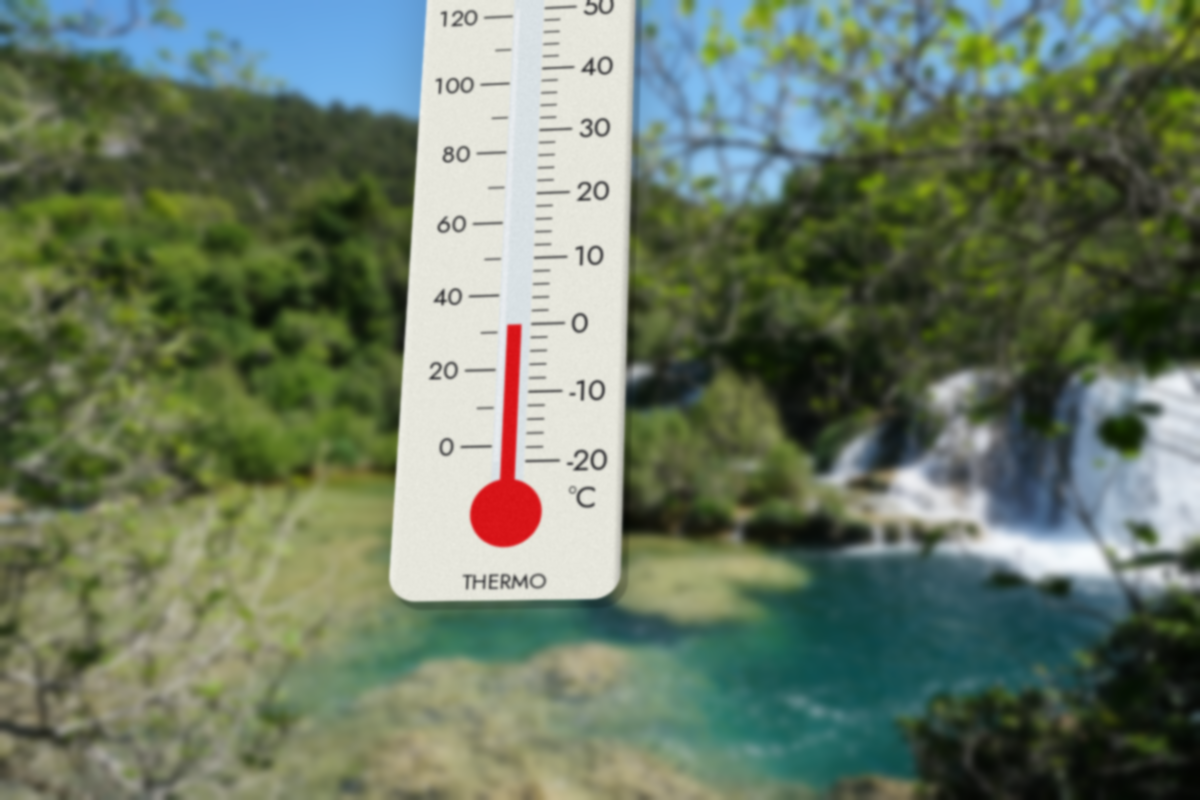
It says 0 °C
